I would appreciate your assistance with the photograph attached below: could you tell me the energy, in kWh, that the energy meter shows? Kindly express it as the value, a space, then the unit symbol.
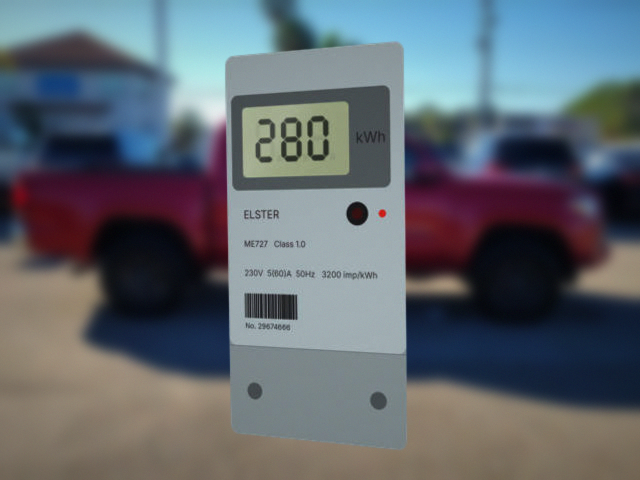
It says 280 kWh
